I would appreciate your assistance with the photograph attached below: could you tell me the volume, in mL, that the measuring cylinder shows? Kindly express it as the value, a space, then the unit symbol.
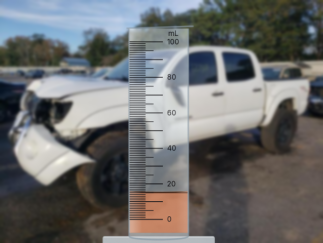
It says 15 mL
